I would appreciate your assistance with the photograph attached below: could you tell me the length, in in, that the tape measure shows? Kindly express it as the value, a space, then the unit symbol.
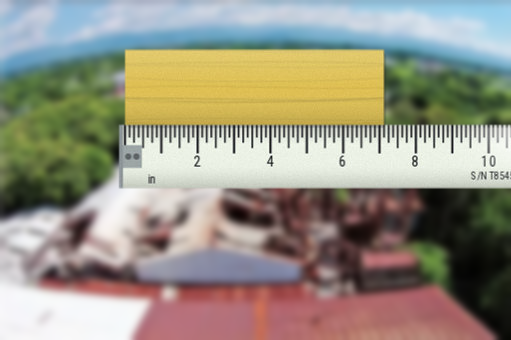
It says 7.125 in
